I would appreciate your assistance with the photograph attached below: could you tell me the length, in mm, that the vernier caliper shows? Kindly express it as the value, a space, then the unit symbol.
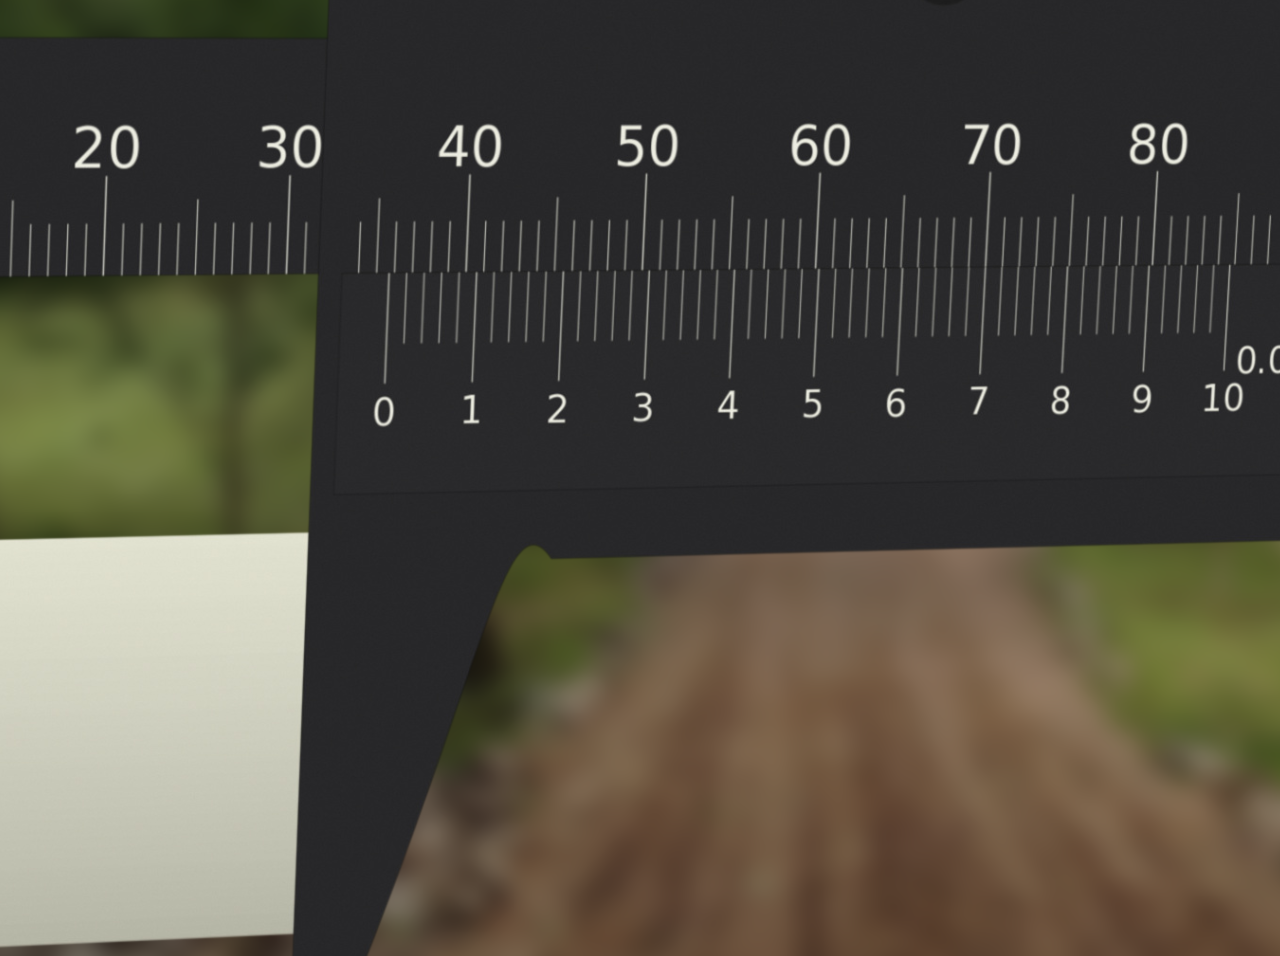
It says 35.7 mm
